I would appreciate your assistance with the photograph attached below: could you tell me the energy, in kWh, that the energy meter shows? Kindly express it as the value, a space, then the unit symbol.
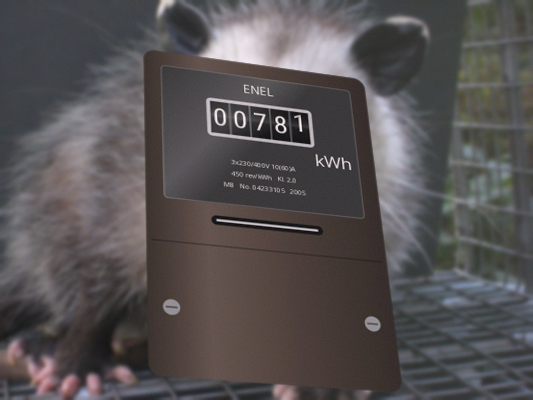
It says 781 kWh
